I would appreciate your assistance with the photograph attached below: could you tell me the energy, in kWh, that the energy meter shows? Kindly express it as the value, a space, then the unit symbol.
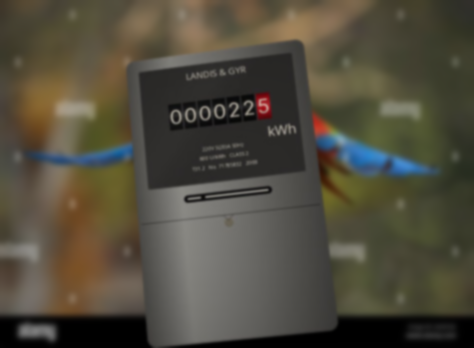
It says 22.5 kWh
